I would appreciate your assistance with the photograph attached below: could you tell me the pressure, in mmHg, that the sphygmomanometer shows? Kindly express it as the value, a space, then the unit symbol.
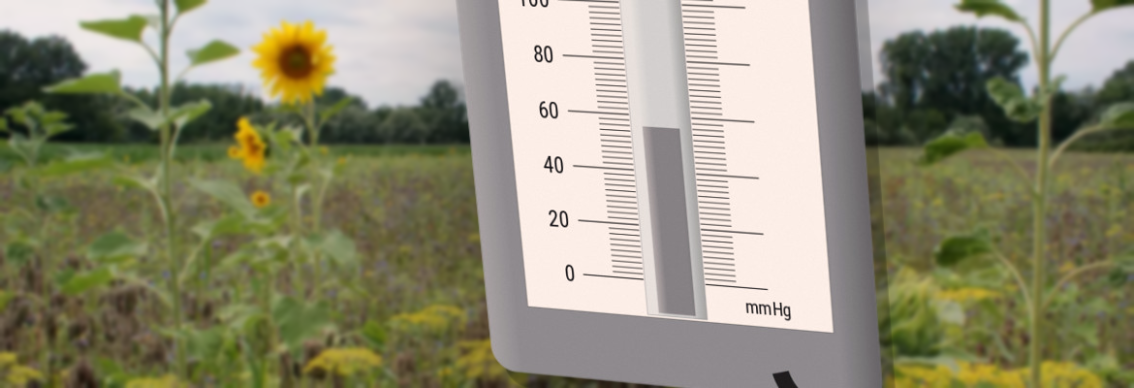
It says 56 mmHg
